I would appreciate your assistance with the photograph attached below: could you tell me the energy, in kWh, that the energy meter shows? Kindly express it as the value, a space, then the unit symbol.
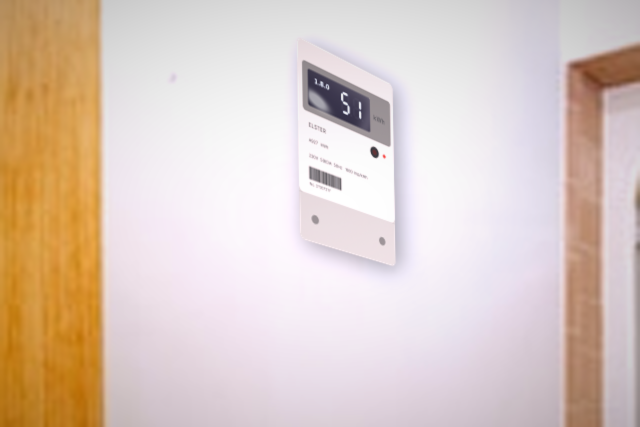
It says 51 kWh
